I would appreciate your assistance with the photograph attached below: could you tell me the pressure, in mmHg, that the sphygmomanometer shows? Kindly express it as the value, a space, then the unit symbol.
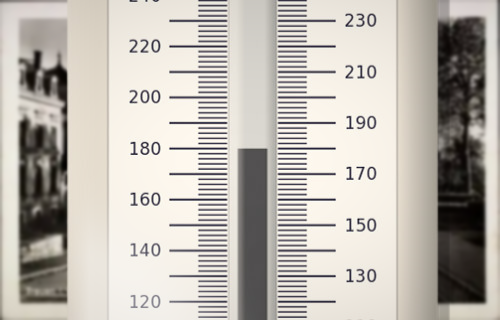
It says 180 mmHg
